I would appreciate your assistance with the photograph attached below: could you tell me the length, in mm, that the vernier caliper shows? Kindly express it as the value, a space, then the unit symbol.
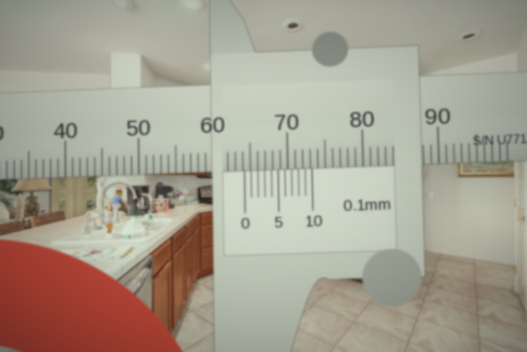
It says 64.2 mm
